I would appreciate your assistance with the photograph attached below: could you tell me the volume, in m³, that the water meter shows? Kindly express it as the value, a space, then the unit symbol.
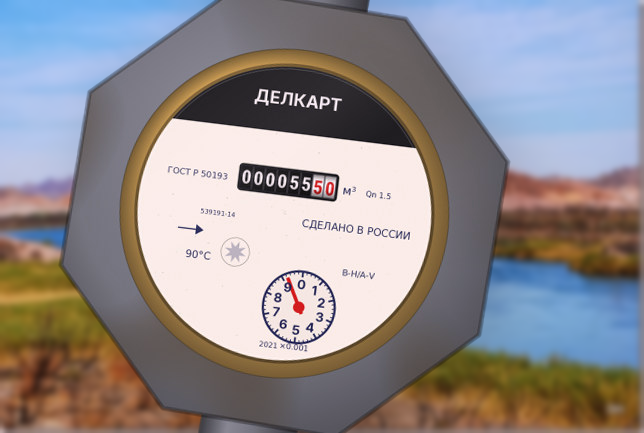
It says 55.499 m³
